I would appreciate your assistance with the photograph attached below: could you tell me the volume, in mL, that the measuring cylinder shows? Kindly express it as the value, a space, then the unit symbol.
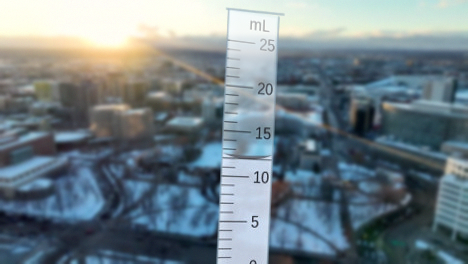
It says 12 mL
